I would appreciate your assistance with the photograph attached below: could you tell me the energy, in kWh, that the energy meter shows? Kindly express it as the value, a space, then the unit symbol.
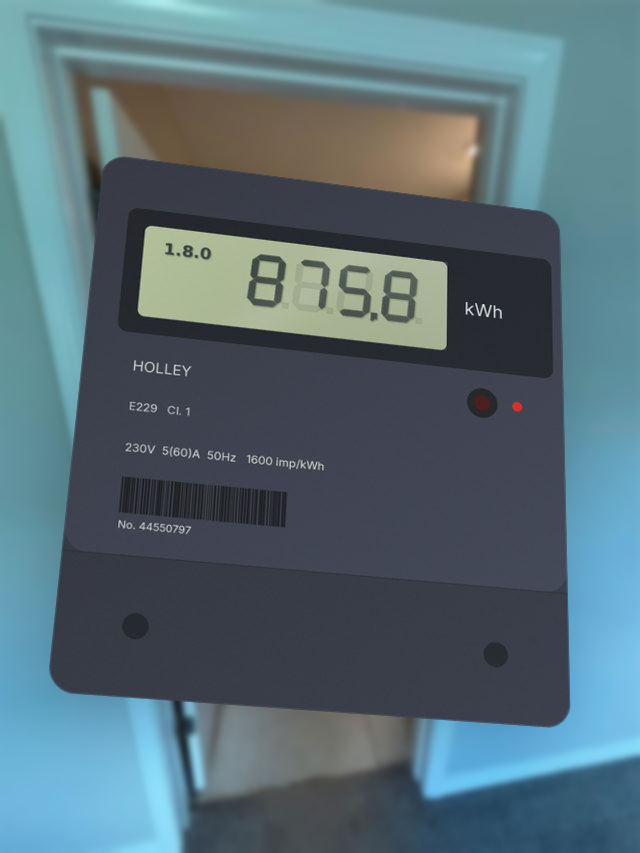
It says 875.8 kWh
